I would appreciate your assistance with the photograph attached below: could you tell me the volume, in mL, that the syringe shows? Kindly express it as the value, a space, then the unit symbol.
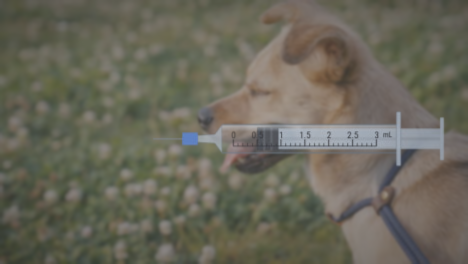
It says 0.5 mL
